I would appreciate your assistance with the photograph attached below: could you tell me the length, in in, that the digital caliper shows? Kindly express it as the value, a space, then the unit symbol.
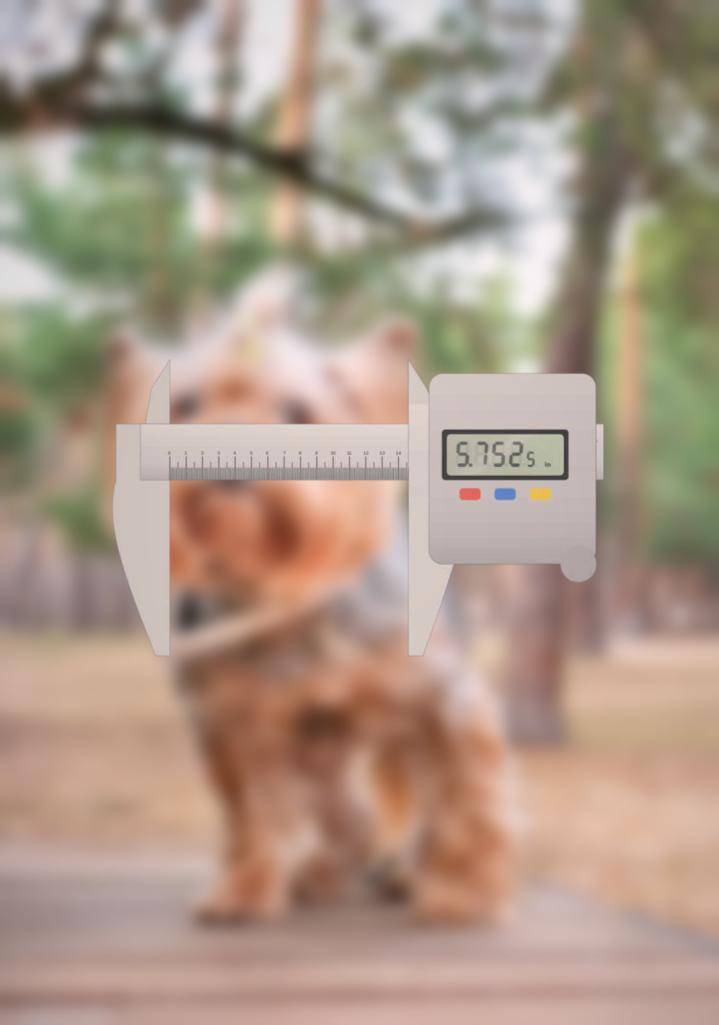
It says 5.7525 in
